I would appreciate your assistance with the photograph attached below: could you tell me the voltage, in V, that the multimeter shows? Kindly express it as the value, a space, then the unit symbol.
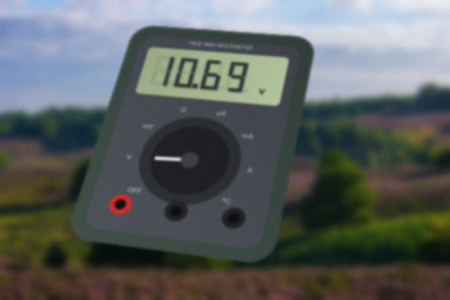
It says 10.69 V
